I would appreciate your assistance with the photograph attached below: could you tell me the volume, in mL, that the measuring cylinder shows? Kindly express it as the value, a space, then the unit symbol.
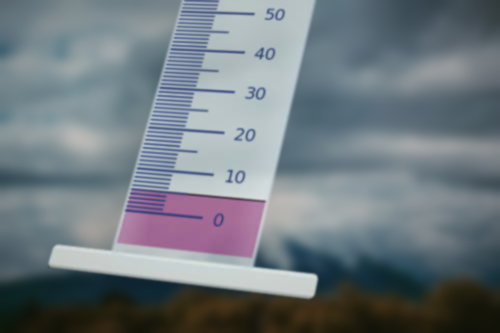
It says 5 mL
